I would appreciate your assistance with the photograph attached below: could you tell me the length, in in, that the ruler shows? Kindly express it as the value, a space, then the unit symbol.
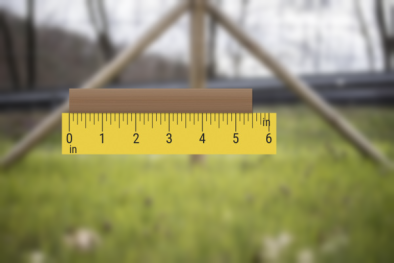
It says 5.5 in
